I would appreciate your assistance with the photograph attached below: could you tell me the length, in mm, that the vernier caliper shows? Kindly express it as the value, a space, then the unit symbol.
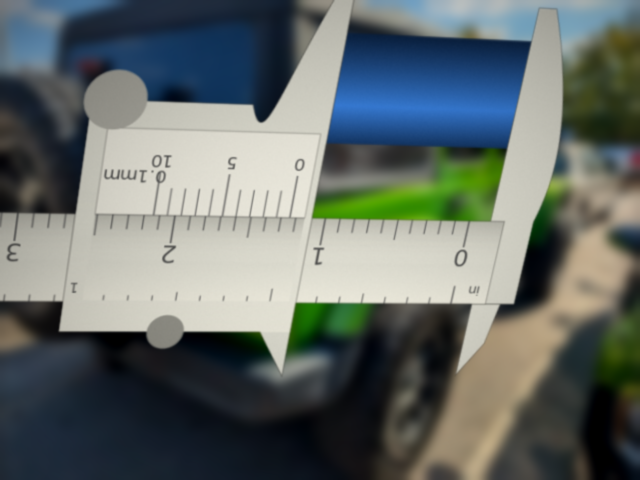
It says 12.4 mm
